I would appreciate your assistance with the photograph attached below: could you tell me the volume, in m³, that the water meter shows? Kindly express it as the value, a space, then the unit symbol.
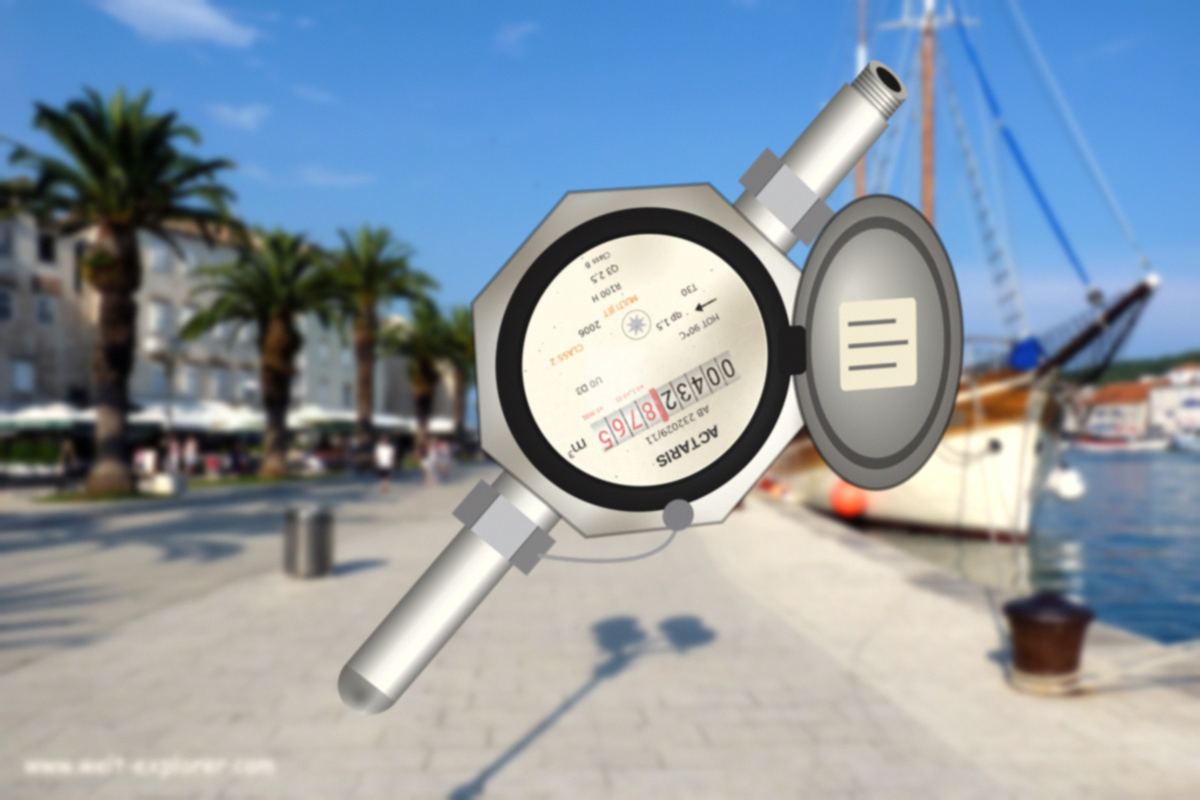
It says 432.8765 m³
